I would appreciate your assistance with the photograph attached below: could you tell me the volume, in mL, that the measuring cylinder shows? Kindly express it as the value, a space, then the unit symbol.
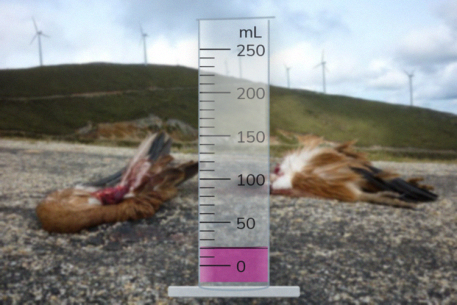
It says 20 mL
